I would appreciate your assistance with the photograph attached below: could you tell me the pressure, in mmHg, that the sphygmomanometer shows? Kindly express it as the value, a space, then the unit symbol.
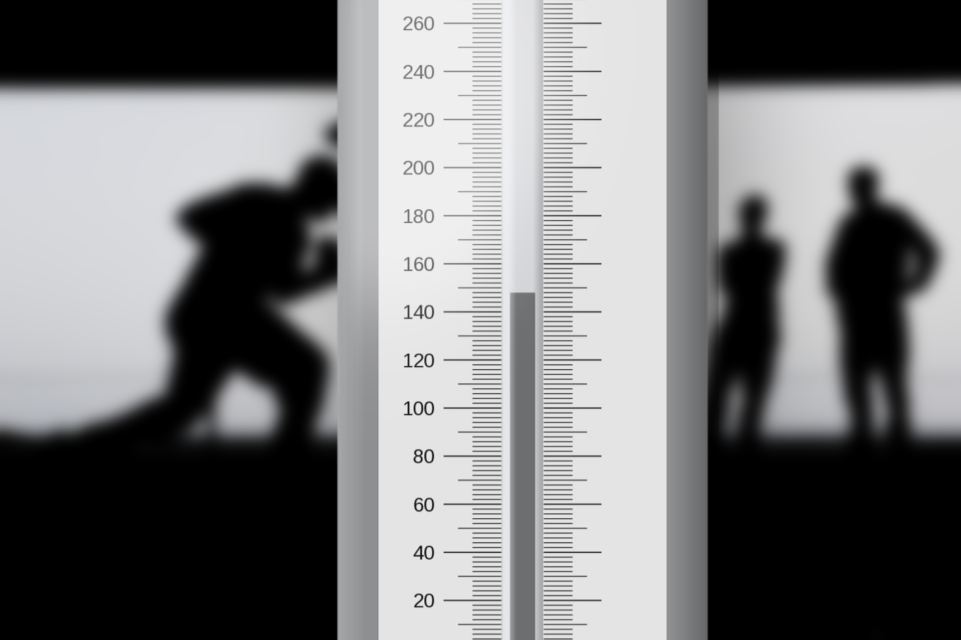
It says 148 mmHg
